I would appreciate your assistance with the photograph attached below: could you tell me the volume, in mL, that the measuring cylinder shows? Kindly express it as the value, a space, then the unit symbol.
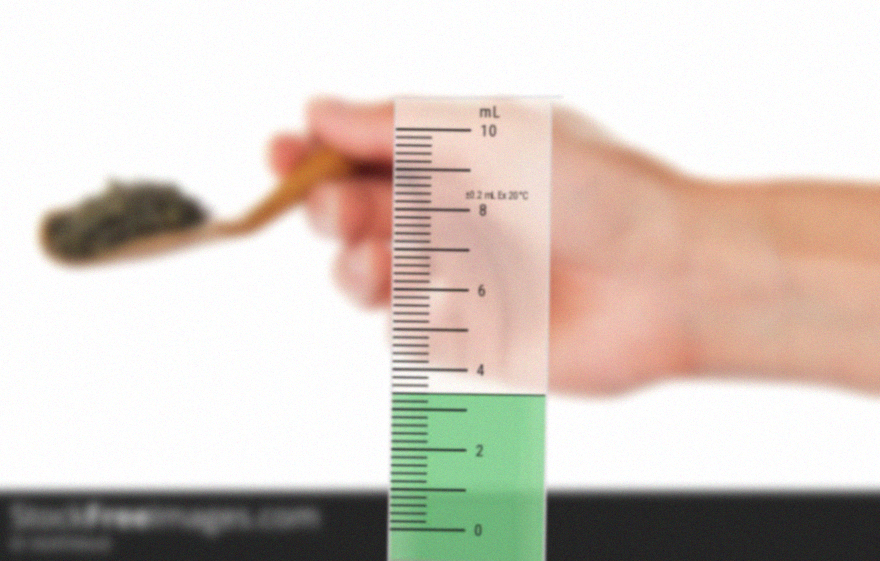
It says 3.4 mL
